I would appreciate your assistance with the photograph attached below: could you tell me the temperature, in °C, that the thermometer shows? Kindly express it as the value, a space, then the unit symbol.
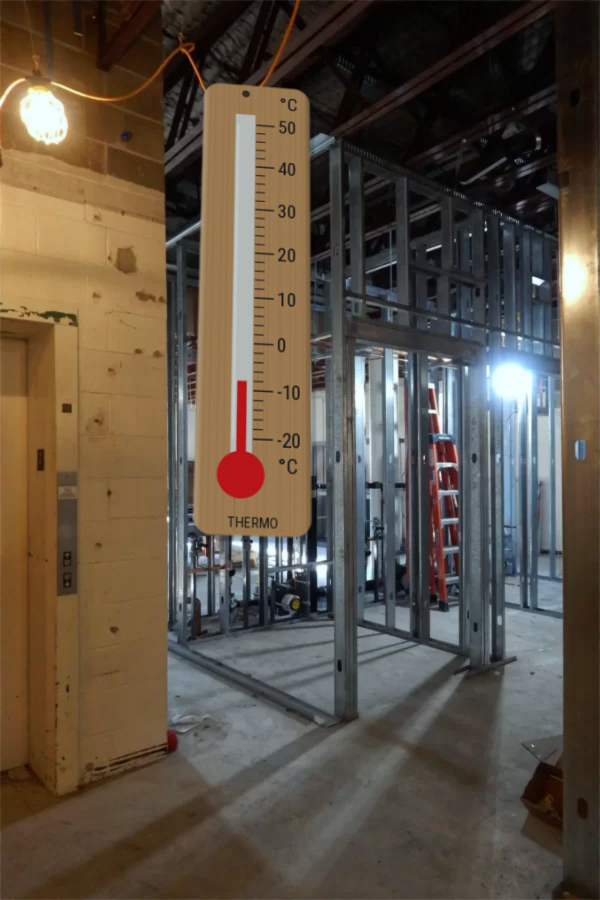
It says -8 °C
